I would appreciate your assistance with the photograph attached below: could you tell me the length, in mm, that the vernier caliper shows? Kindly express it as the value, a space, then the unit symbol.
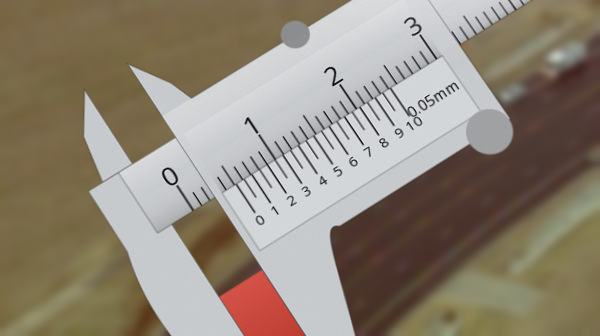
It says 5.2 mm
